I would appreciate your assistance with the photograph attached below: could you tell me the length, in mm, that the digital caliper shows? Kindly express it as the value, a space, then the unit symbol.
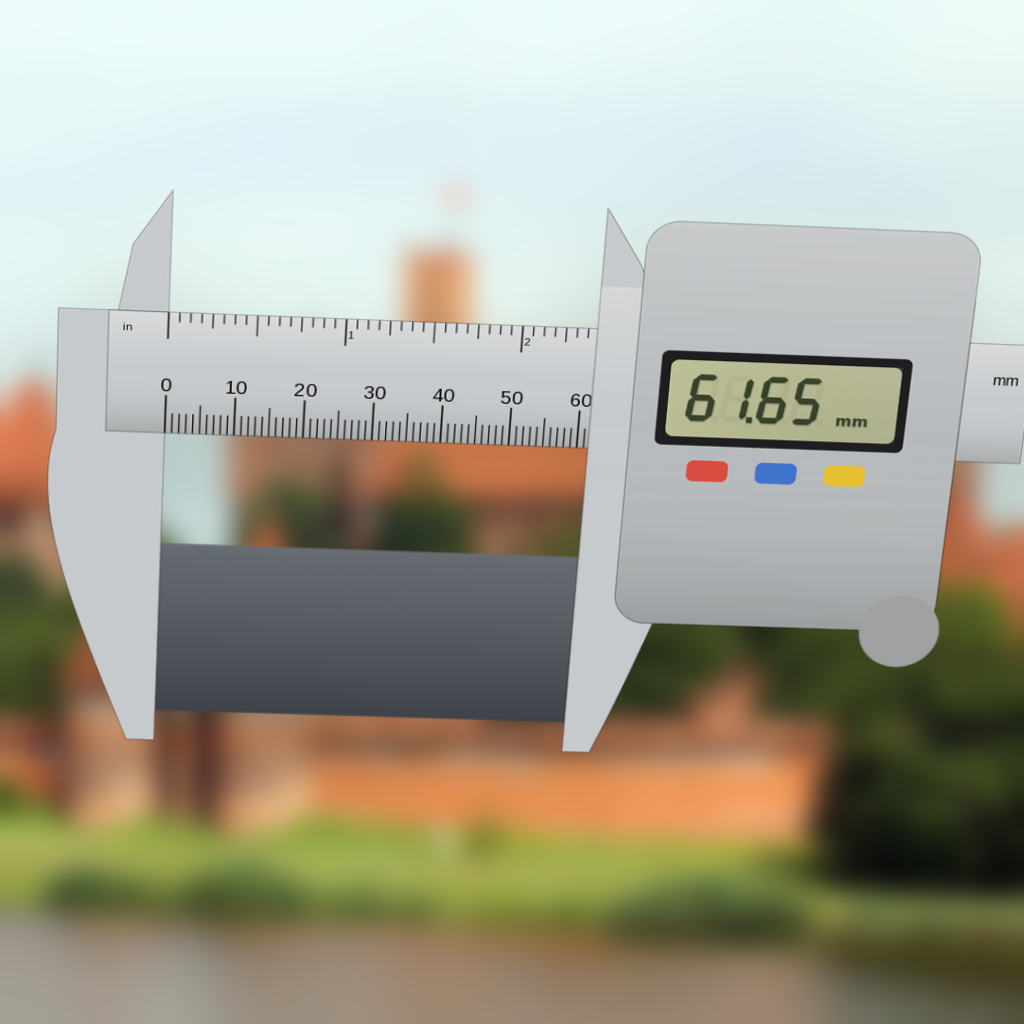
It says 61.65 mm
